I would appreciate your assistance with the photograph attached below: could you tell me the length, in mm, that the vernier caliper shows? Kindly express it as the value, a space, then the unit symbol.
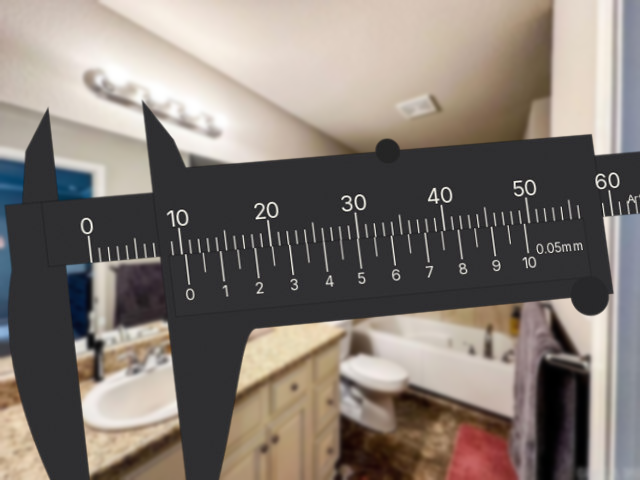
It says 10.4 mm
